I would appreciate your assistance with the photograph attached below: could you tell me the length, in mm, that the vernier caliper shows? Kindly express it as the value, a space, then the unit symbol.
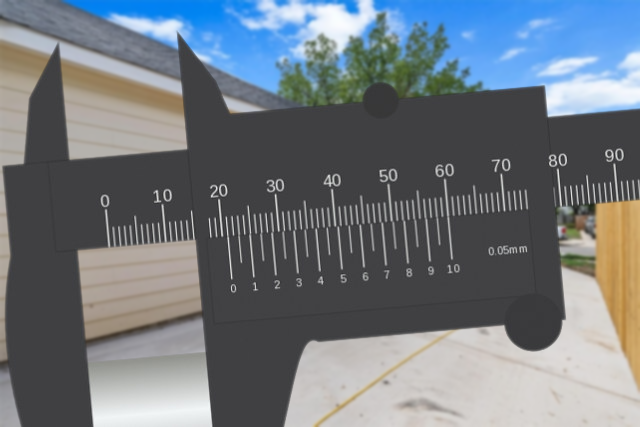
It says 21.0 mm
